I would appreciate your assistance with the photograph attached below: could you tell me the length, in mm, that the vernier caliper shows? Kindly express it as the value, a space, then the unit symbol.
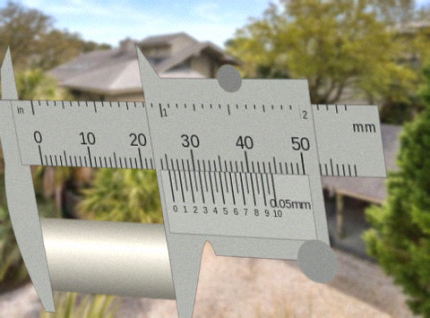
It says 25.2 mm
